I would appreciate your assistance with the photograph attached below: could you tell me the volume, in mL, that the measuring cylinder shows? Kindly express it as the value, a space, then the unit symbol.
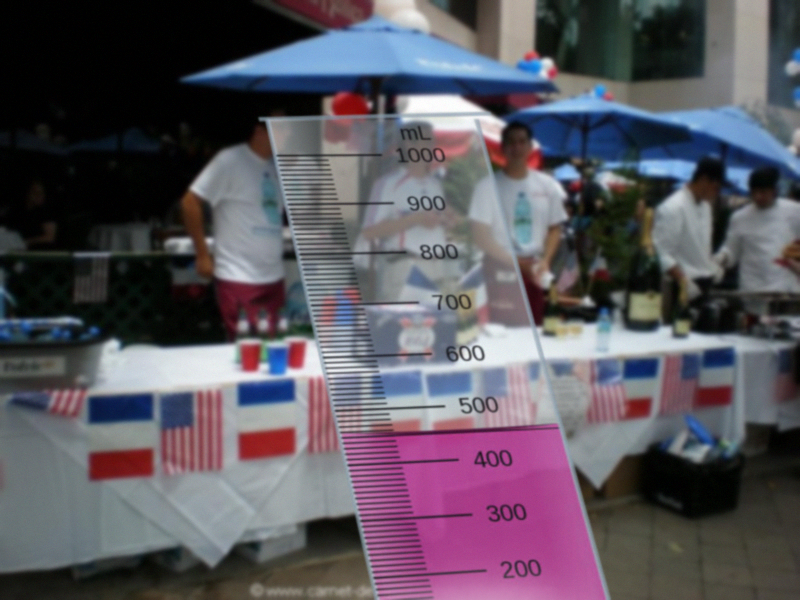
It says 450 mL
